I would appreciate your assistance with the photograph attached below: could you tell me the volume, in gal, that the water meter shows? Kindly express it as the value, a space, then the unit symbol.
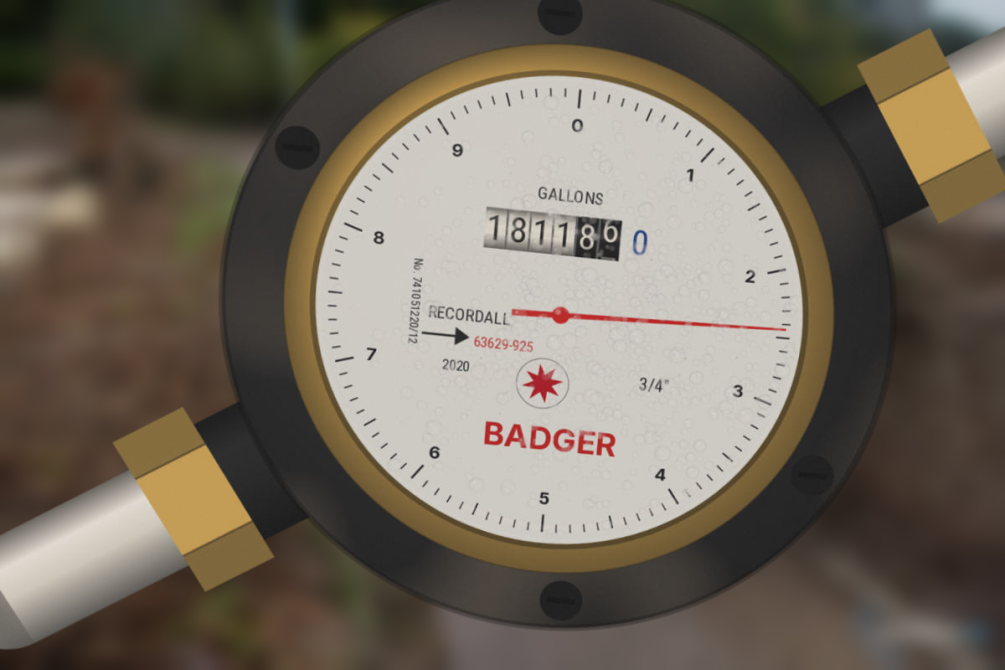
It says 1811862.4 gal
